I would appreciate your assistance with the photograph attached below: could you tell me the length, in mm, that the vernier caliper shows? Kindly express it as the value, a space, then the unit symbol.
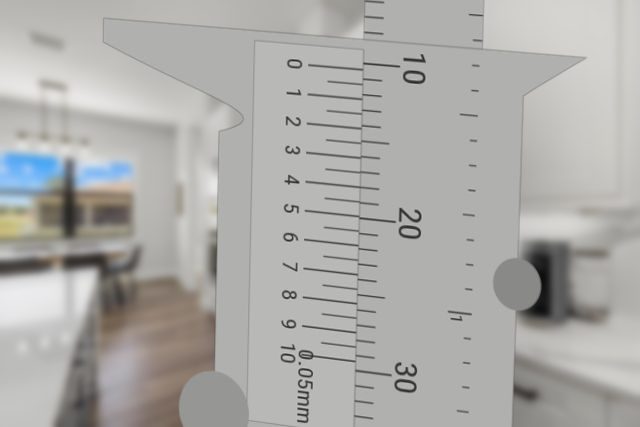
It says 10.4 mm
